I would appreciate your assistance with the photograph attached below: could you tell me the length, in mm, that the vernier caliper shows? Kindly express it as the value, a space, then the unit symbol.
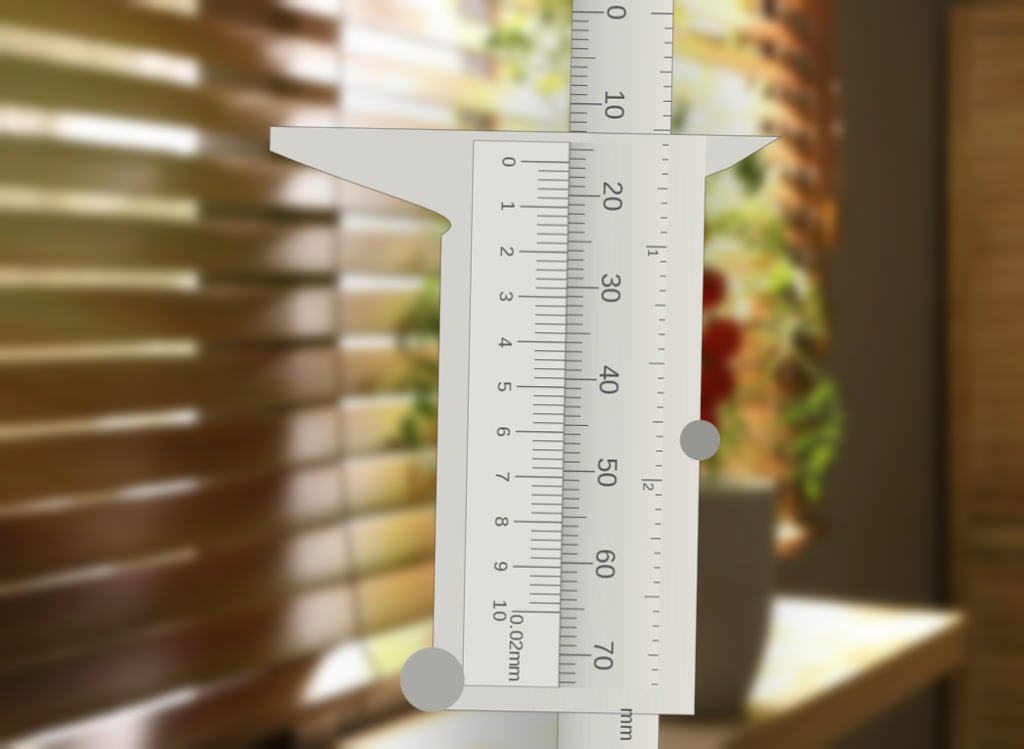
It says 16.4 mm
